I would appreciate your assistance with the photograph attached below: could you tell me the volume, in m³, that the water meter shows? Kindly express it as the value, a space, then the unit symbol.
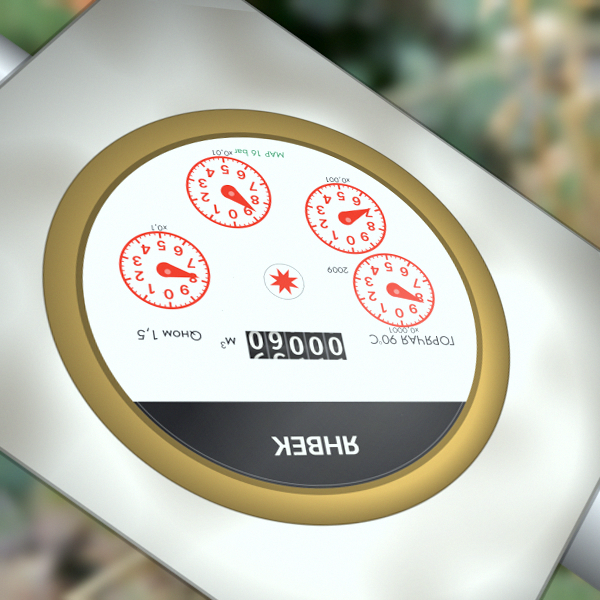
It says 59.7868 m³
